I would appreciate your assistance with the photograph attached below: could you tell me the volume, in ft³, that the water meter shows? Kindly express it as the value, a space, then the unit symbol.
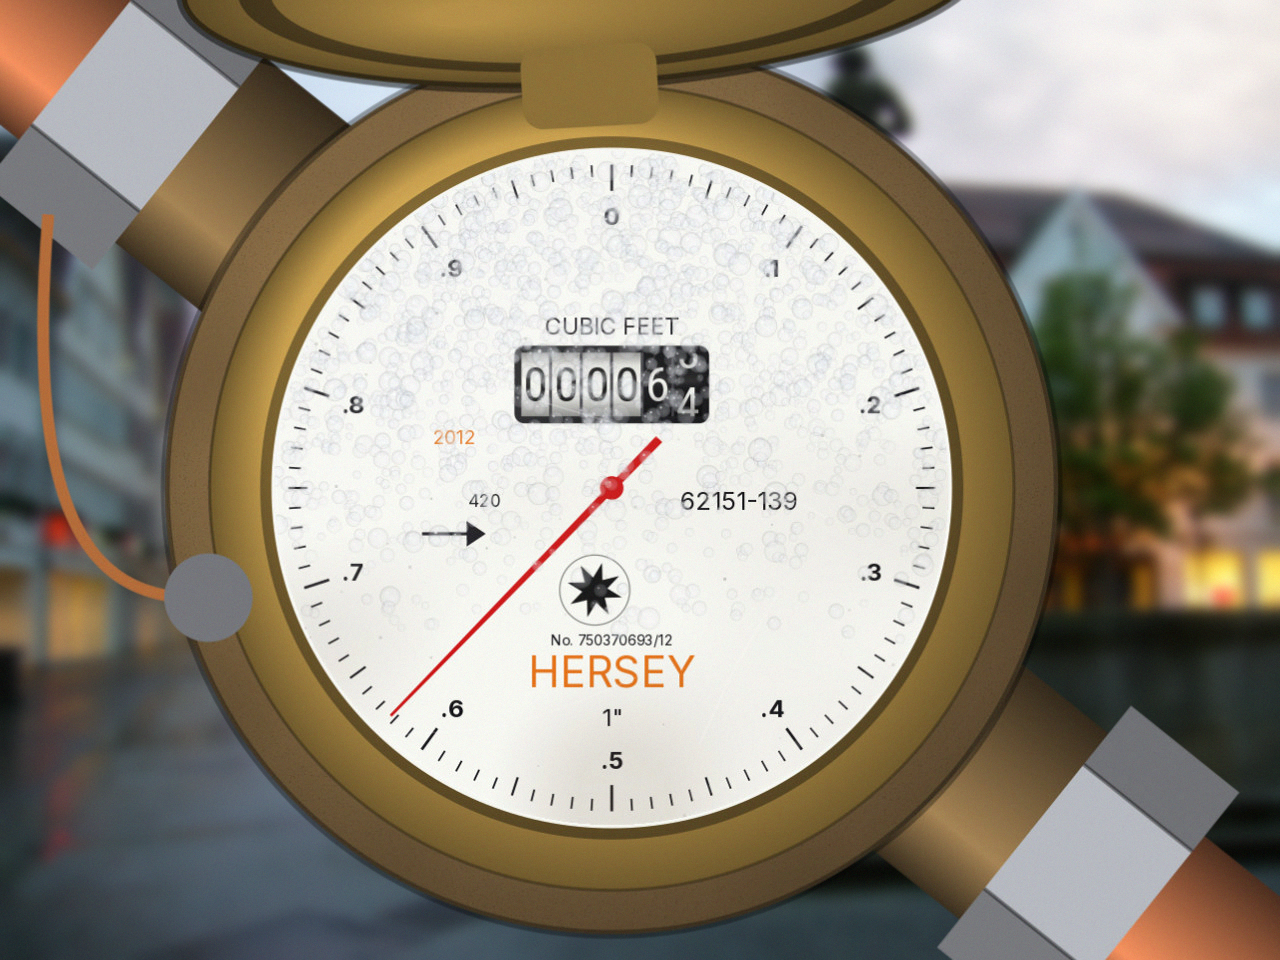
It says 63.62 ft³
